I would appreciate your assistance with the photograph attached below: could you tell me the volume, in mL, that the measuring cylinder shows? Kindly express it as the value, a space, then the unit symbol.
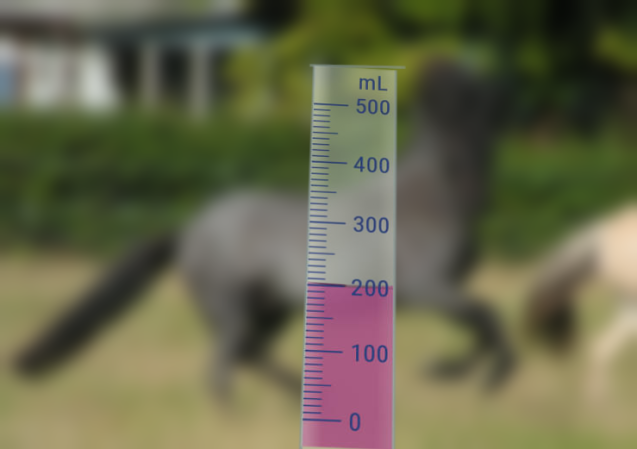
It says 200 mL
